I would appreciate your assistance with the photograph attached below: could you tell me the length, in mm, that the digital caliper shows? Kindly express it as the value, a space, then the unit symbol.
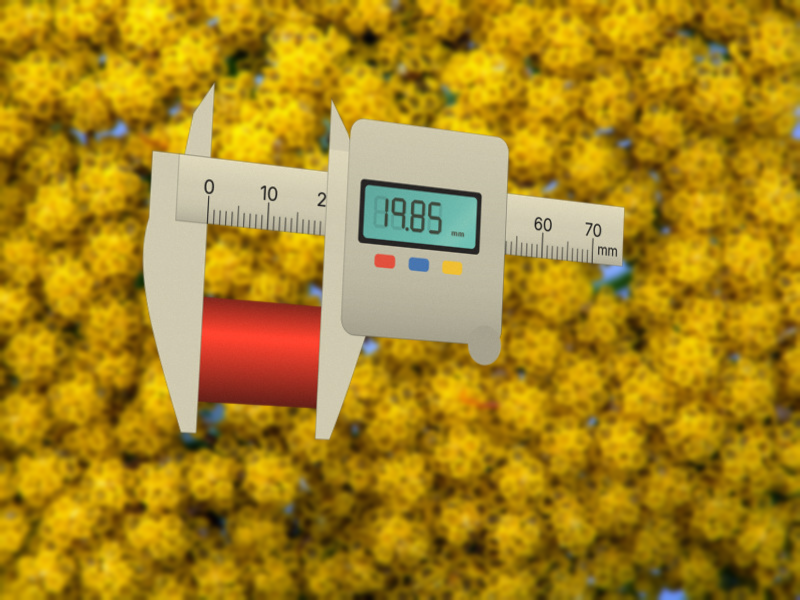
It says 19.85 mm
